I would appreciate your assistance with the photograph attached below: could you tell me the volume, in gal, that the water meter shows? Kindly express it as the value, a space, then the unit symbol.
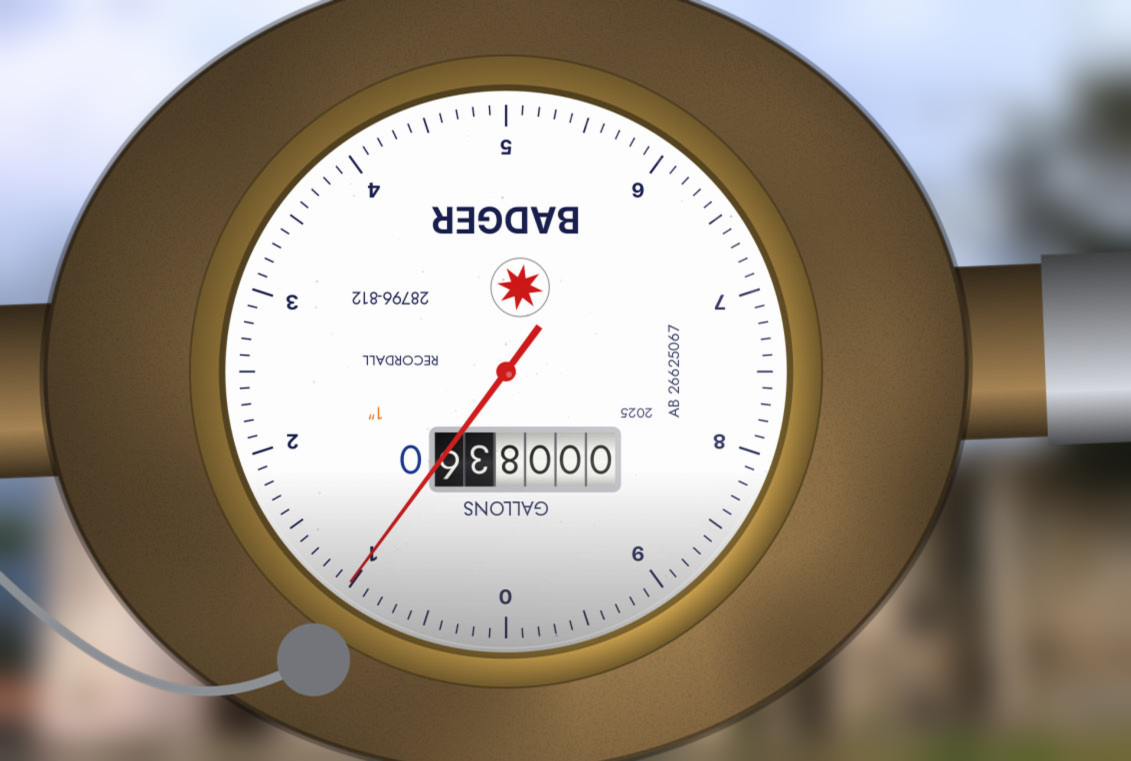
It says 8361.0 gal
